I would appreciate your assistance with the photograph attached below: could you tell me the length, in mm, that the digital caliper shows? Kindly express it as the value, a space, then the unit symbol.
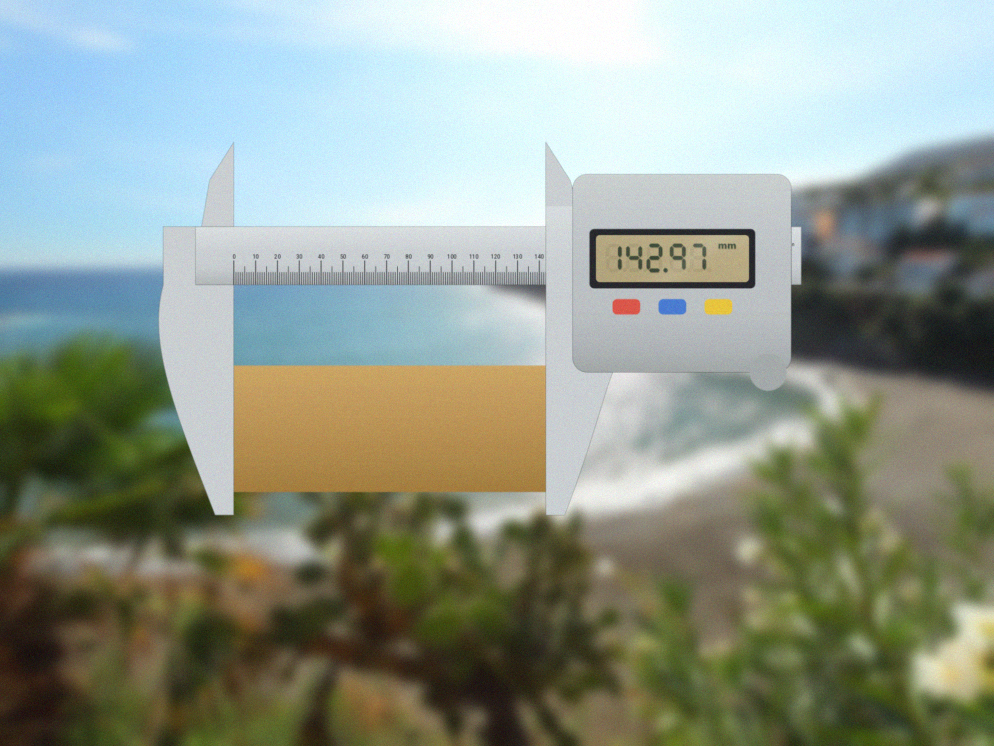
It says 142.97 mm
